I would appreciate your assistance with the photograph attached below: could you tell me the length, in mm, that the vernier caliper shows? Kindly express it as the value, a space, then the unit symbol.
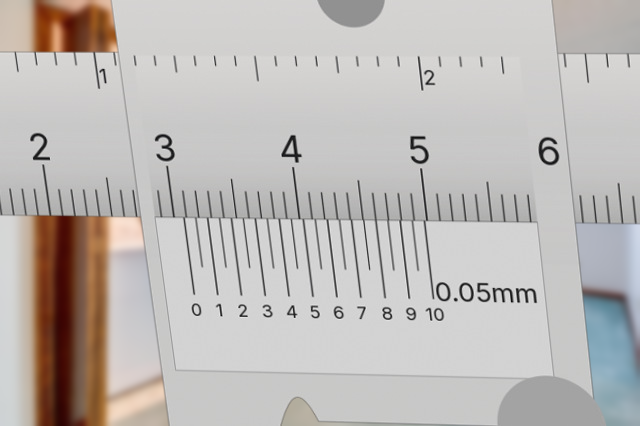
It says 30.8 mm
